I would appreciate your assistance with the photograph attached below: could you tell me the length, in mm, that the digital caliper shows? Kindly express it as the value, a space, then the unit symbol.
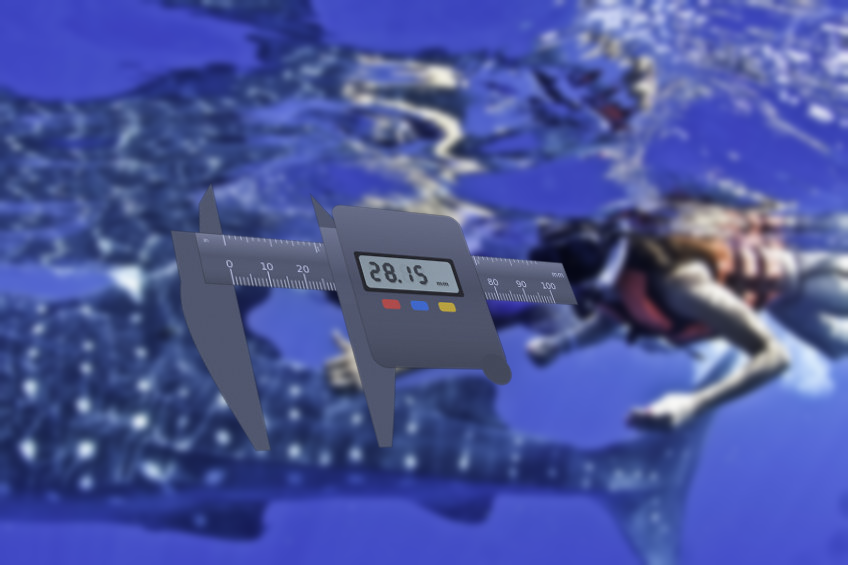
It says 28.15 mm
